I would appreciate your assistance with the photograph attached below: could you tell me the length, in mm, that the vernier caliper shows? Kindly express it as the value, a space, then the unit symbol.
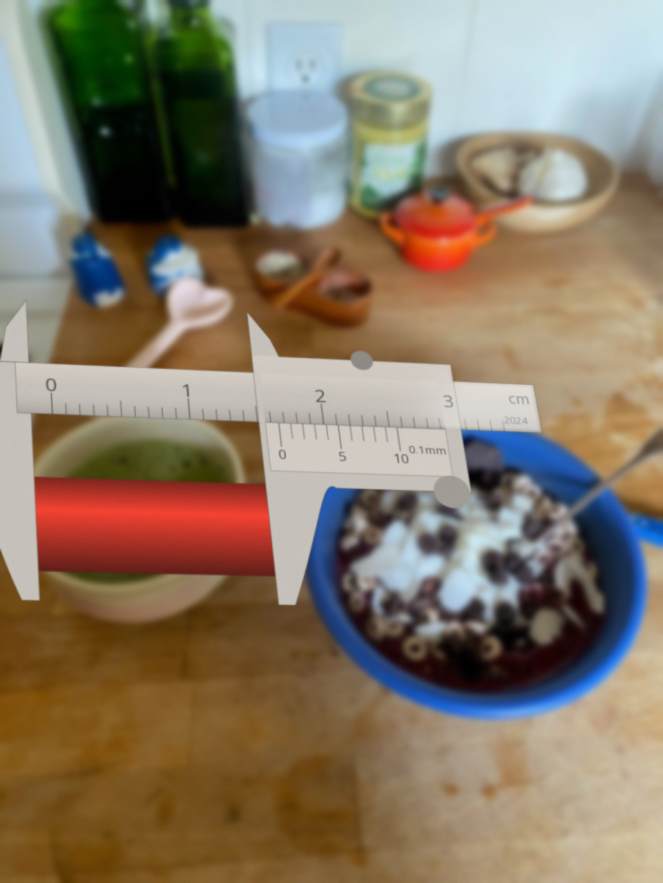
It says 16.6 mm
